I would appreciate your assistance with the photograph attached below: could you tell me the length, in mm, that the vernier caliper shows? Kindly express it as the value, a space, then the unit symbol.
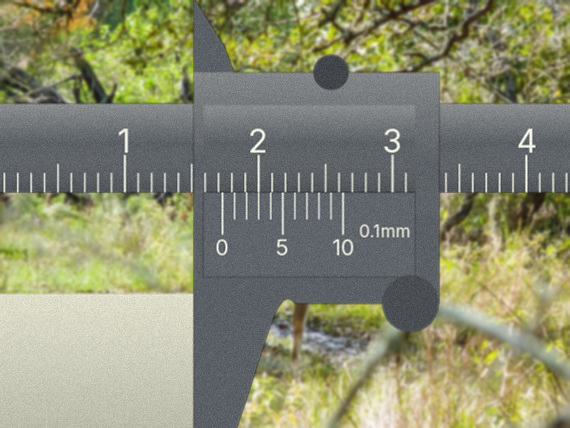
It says 17.3 mm
